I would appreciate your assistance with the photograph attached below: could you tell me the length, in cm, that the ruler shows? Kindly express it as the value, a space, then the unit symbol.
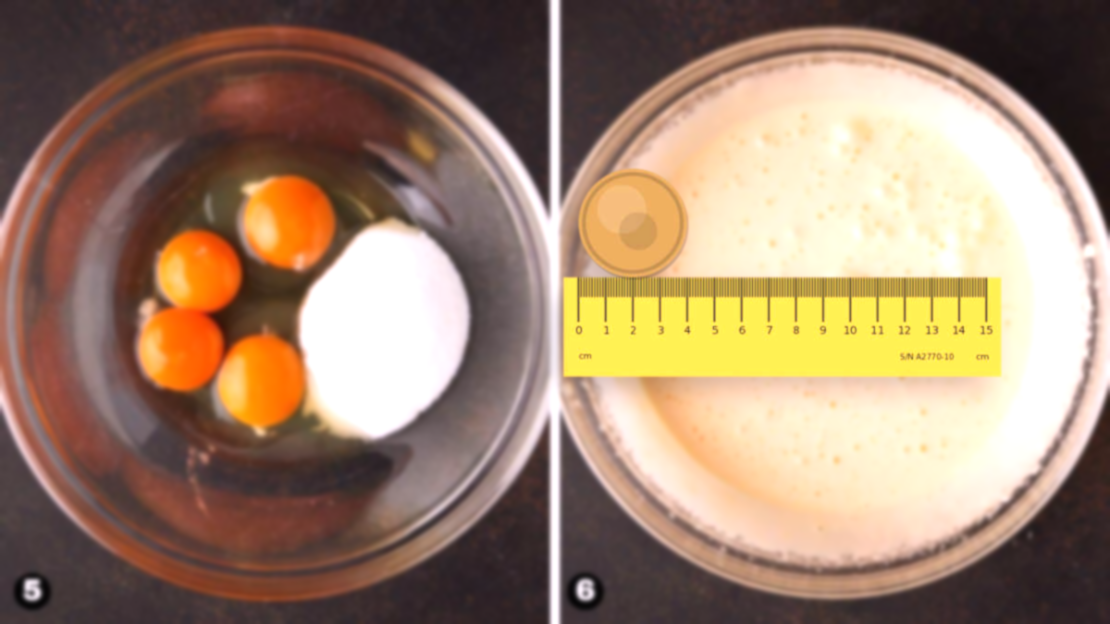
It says 4 cm
